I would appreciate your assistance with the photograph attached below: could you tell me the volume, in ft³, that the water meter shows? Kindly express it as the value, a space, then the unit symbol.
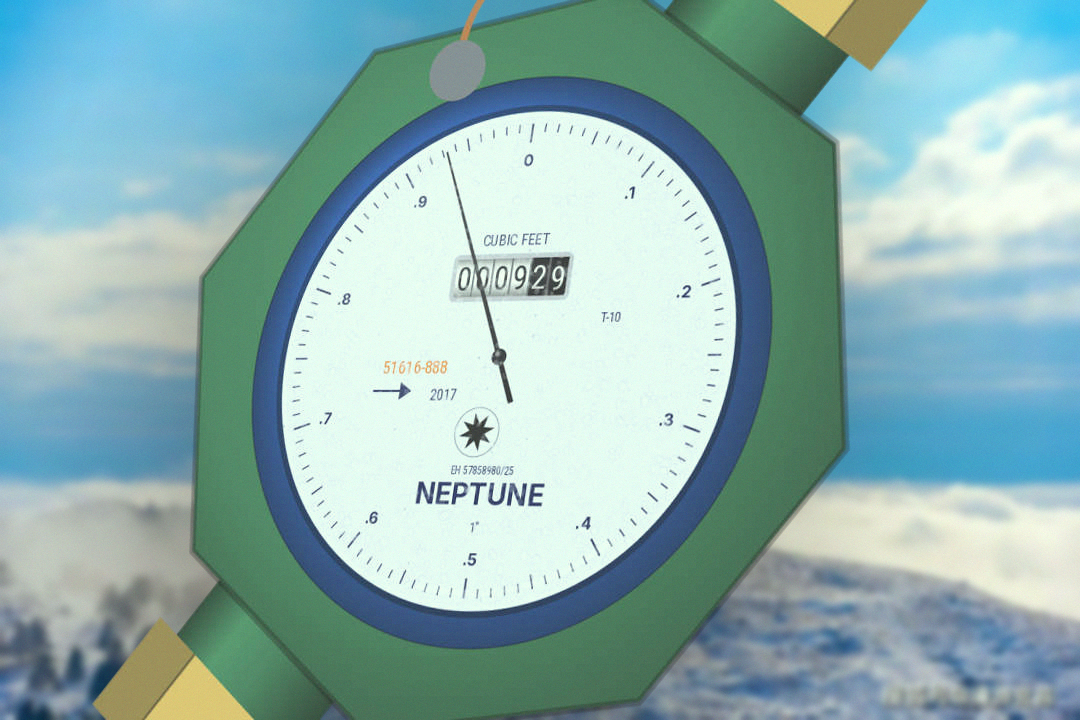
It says 928.93 ft³
